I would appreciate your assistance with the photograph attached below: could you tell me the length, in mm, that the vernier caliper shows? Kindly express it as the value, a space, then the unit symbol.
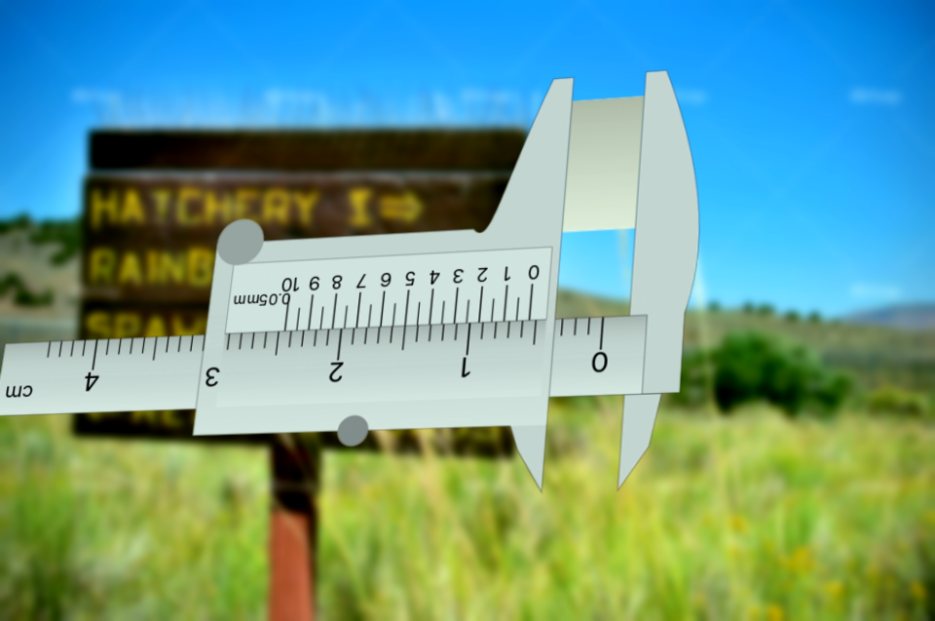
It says 5.5 mm
